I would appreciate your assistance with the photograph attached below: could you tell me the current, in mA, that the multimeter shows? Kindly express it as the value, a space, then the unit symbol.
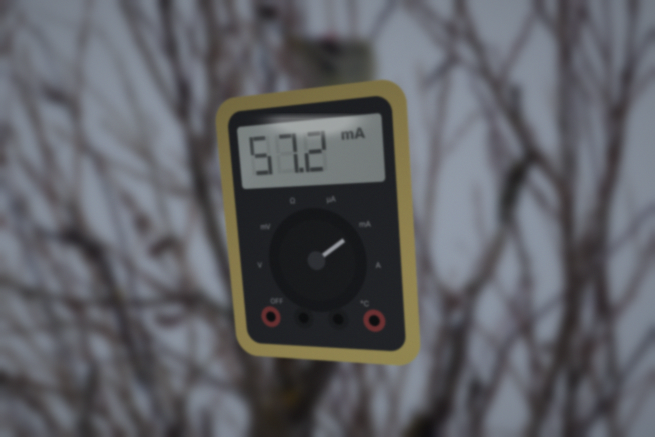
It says 57.2 mA
